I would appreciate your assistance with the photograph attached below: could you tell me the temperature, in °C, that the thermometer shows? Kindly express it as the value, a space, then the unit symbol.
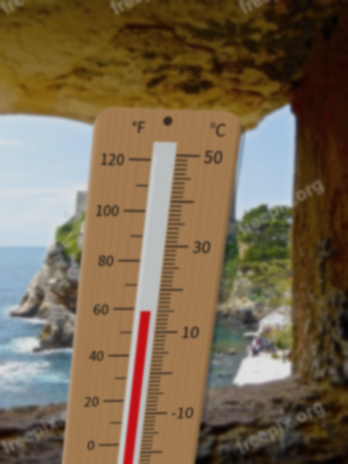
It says 15 °C
